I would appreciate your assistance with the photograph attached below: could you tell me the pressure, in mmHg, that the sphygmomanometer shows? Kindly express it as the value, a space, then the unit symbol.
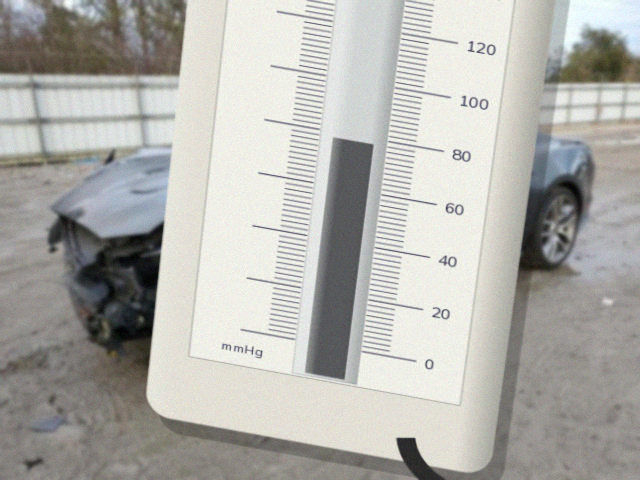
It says 78 mmHg
